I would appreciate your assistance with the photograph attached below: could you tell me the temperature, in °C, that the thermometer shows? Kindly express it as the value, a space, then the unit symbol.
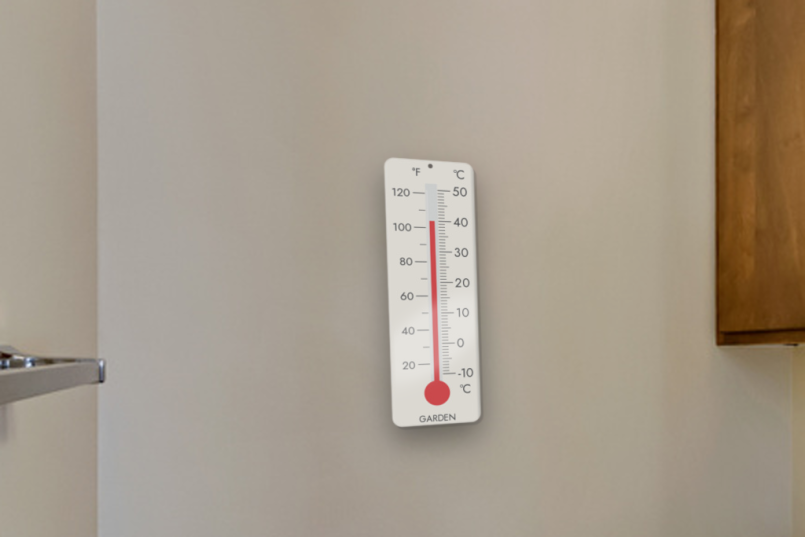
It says 40 °C
